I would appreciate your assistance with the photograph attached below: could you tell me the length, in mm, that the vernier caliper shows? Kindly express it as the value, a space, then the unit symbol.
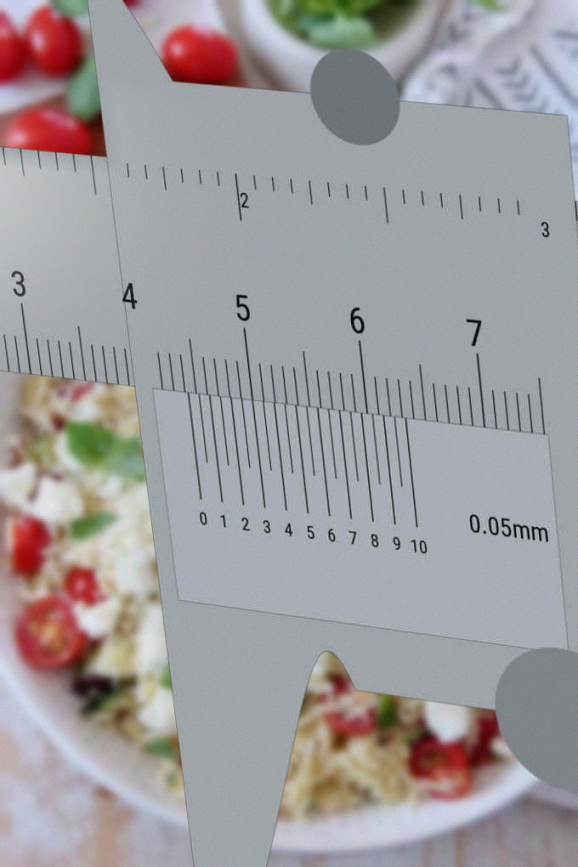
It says 44.3 mm
